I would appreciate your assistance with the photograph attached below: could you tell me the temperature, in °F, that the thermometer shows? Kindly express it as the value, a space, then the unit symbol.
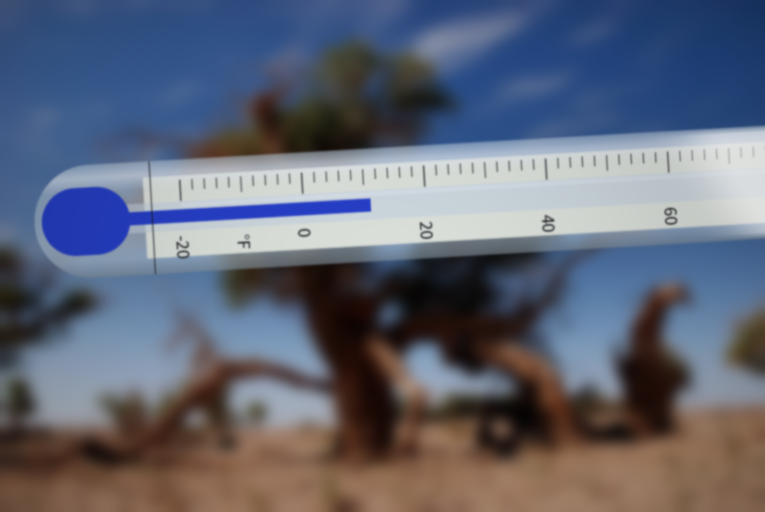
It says 11 °F
